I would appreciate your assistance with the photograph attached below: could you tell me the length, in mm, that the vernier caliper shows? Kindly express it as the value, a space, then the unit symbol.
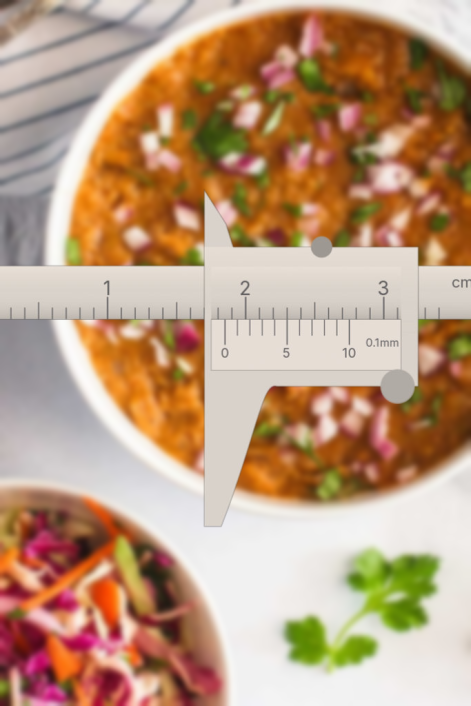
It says 18.5 mm
